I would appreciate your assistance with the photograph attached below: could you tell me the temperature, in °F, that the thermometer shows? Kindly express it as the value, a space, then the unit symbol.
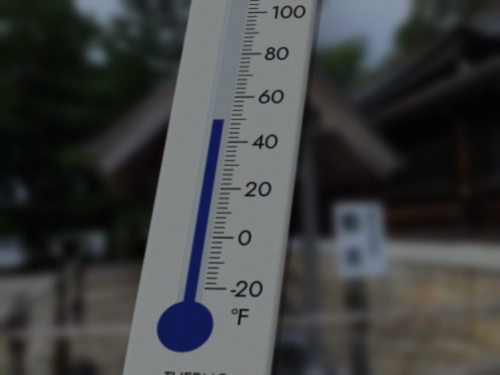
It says 50 °F
